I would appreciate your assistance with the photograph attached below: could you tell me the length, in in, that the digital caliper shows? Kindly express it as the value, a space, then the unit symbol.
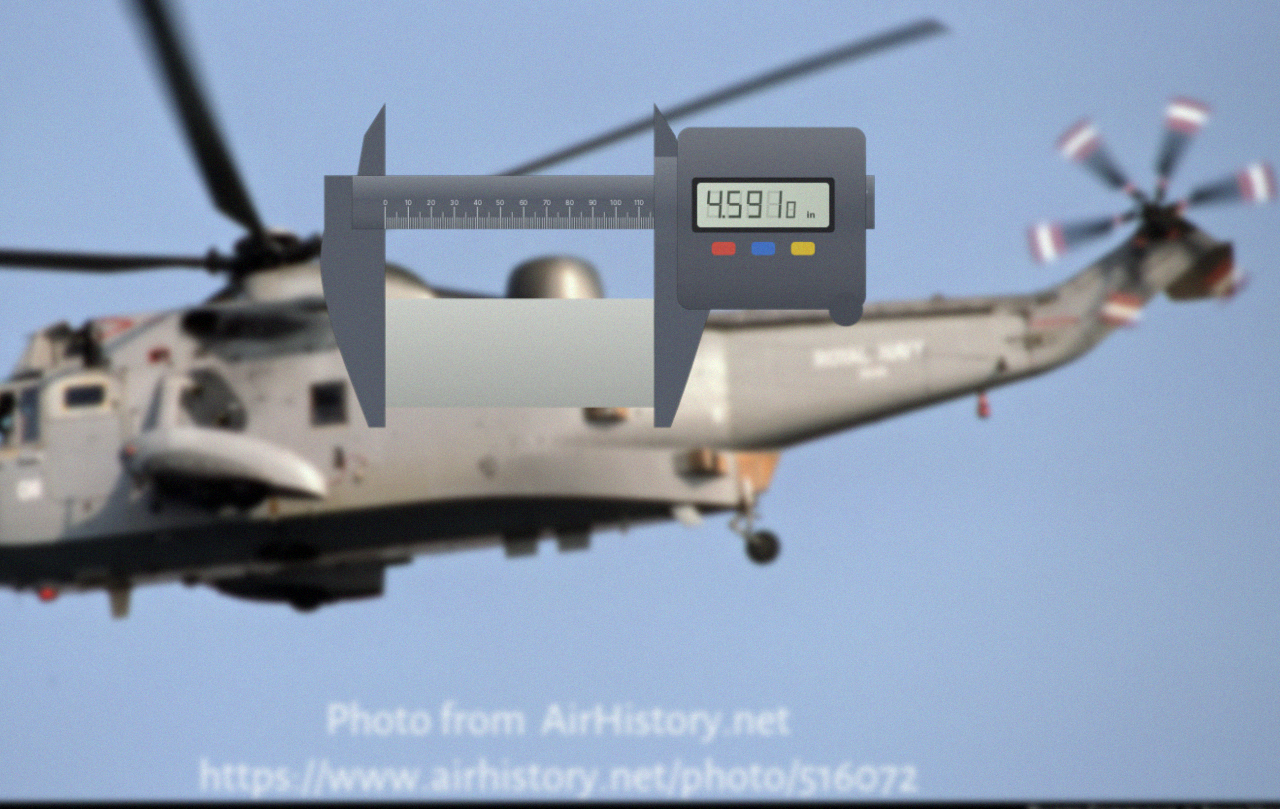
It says 4.5910 in
